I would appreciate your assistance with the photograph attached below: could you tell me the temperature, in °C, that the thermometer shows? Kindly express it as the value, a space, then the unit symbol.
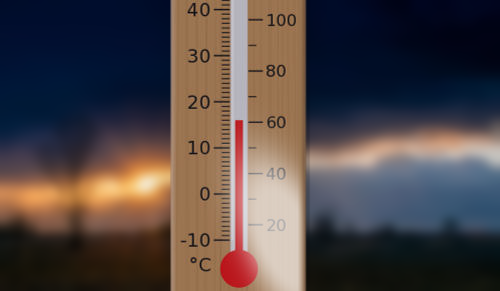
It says 16 °C
